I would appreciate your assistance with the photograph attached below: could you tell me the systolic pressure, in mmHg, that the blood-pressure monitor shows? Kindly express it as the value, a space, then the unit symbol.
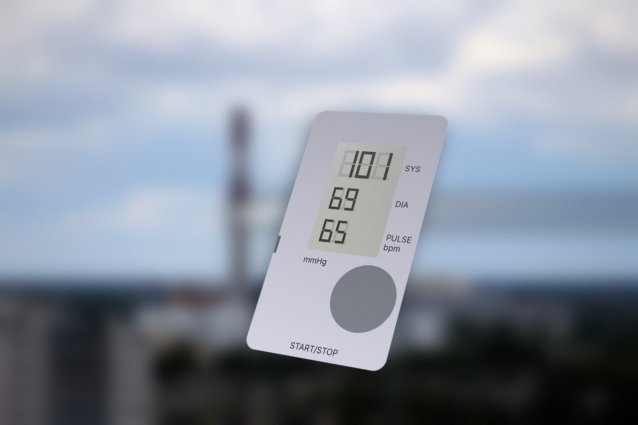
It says 101 mmHg
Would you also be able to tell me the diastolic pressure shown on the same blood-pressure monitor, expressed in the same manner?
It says 69 mmHg
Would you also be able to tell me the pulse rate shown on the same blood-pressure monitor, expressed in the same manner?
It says 65 bpm
